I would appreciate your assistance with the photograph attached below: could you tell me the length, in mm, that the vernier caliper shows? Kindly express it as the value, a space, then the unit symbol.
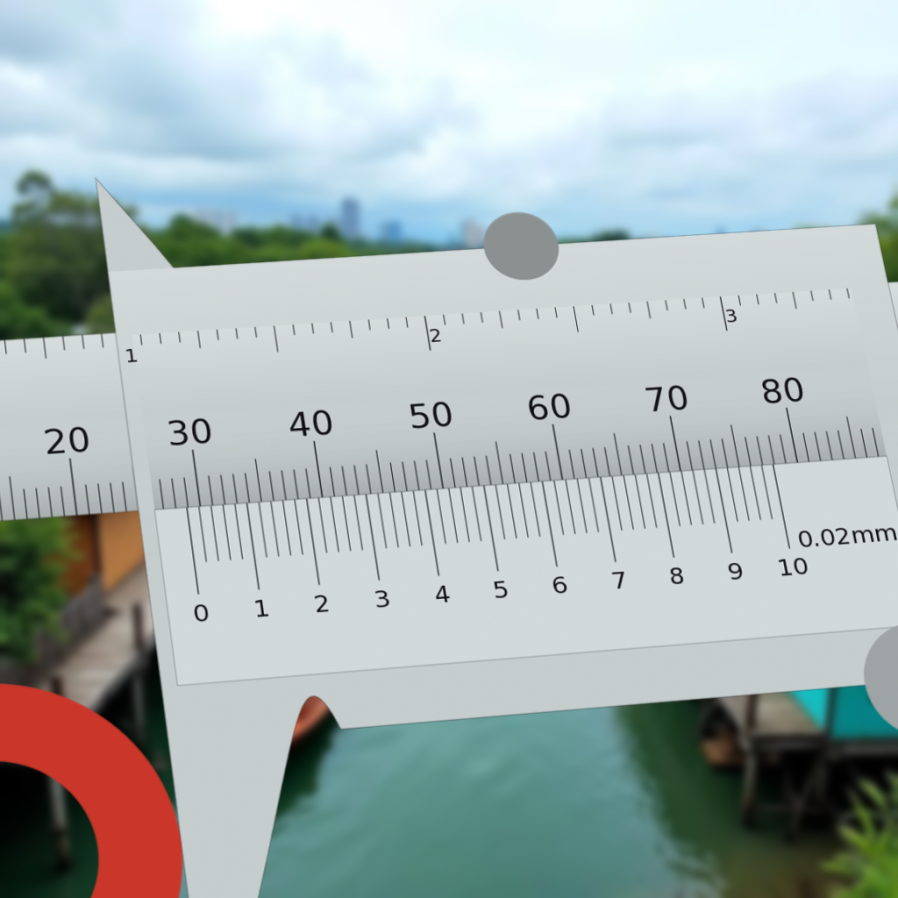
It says 28.9 mm
